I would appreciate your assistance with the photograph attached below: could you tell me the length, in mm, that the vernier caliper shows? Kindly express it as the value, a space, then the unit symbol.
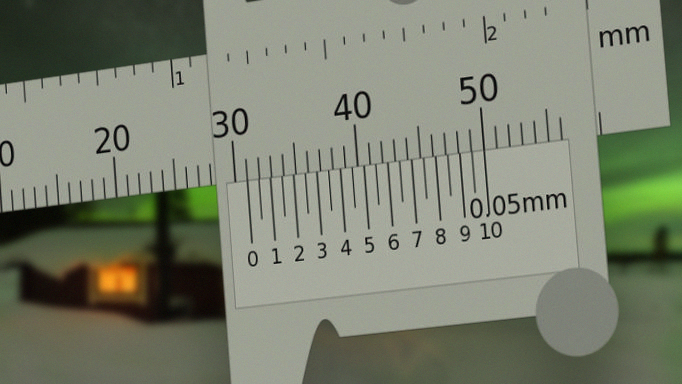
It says 31.0 mm
